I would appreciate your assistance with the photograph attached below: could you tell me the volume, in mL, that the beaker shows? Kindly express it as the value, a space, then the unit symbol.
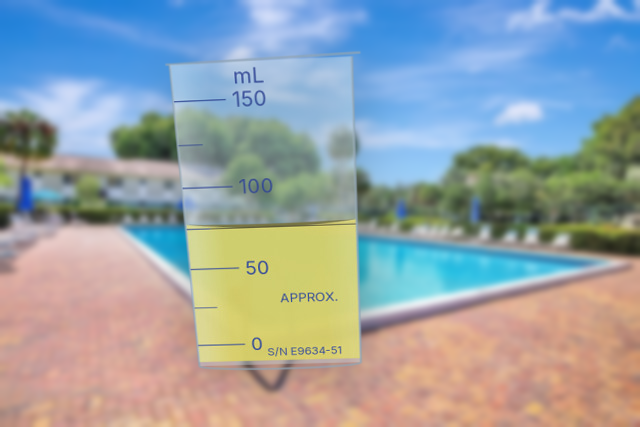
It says 75 mL
